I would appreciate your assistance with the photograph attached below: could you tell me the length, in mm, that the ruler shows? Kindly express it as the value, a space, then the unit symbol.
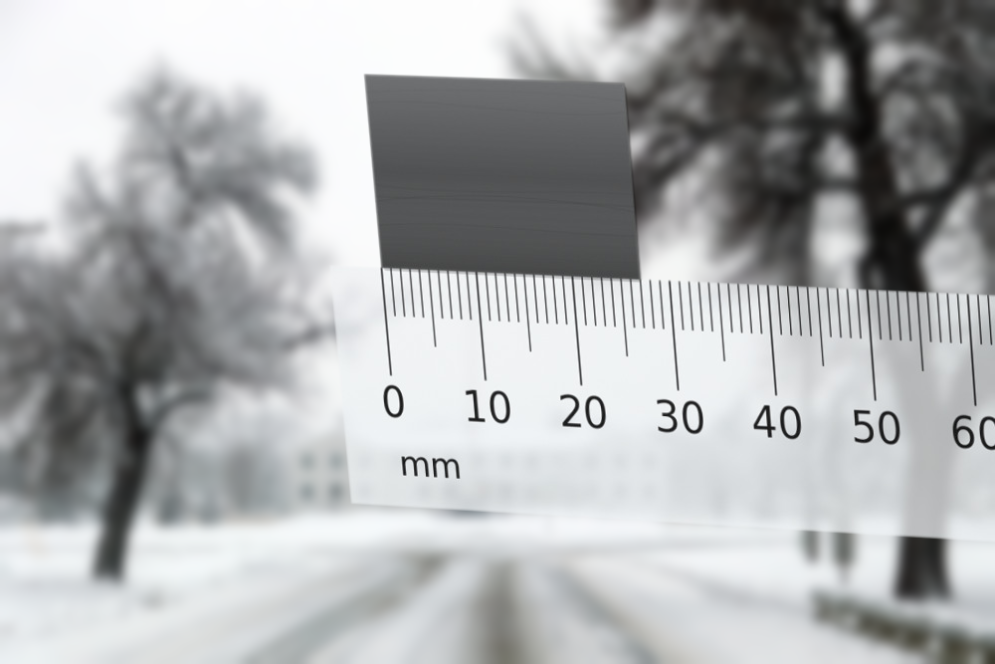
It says 27 mm
